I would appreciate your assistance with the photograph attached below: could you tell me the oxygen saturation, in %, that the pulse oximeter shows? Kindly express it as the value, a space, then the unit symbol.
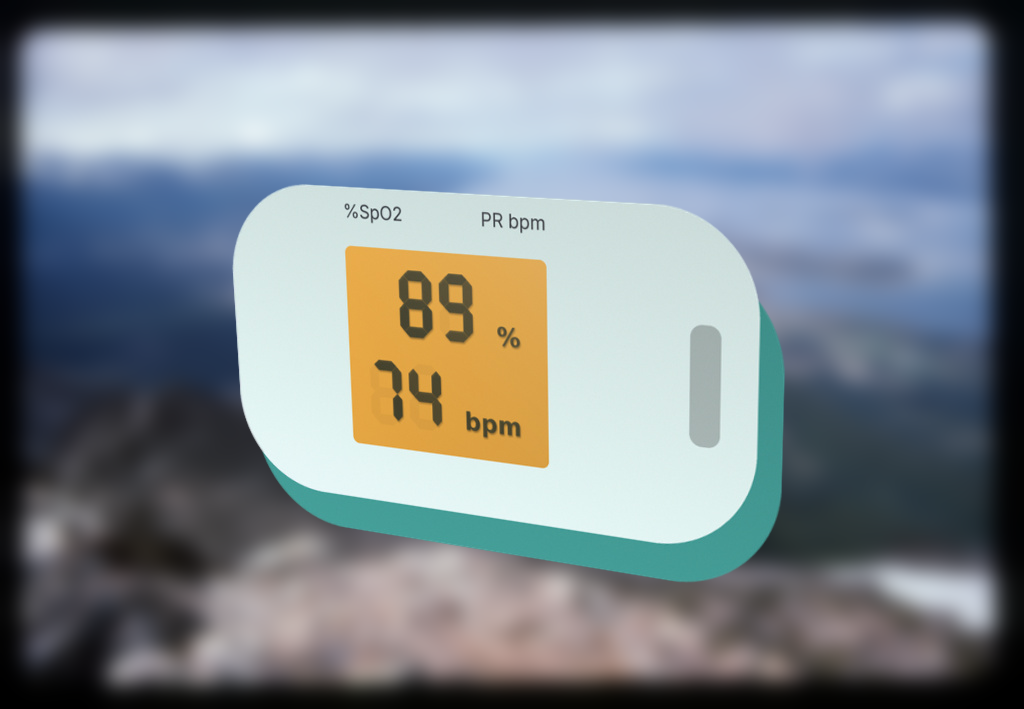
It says 89 %
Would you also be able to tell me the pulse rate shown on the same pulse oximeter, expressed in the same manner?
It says 74 bpm
